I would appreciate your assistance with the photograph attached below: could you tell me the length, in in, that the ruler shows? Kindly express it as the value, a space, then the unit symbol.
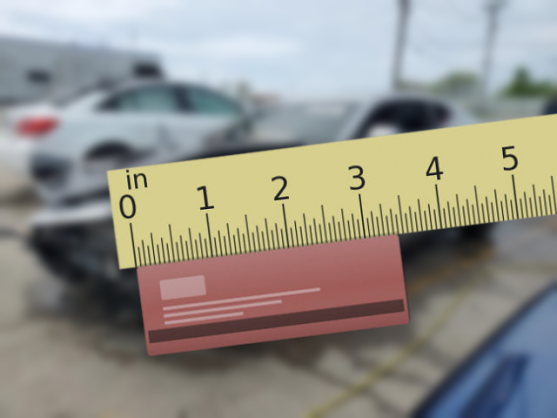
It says 3.4375 in
